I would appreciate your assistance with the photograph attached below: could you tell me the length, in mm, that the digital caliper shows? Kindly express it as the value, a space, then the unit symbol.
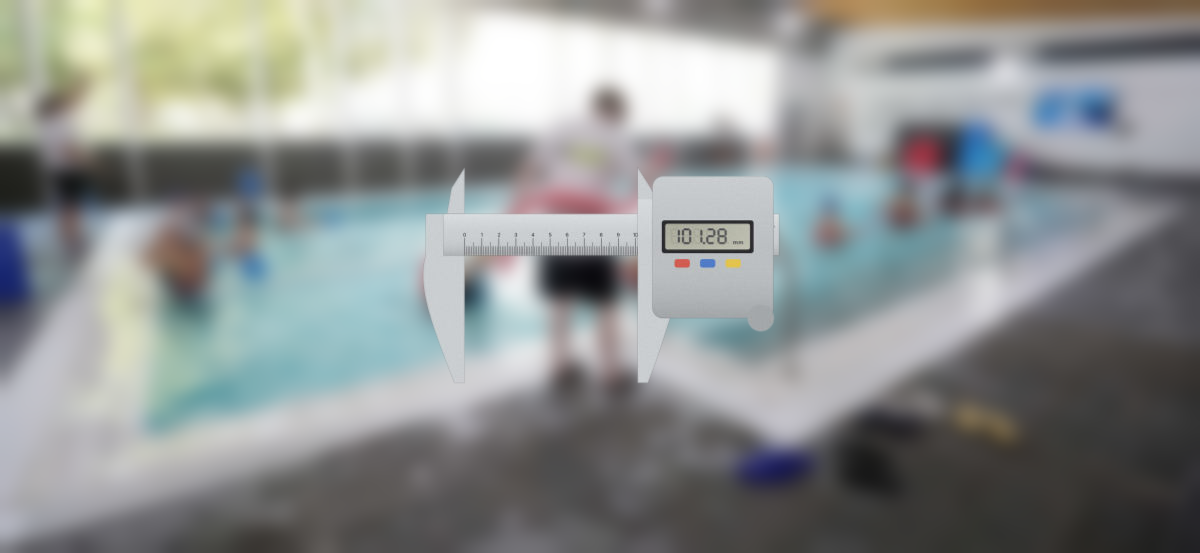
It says 101.28 mm
